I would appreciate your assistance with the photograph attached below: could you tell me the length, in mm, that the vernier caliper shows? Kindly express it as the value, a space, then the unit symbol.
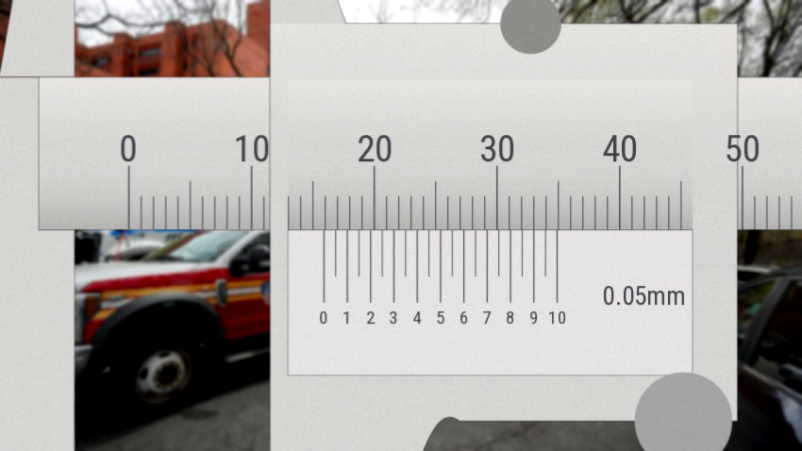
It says 15.9 mm
